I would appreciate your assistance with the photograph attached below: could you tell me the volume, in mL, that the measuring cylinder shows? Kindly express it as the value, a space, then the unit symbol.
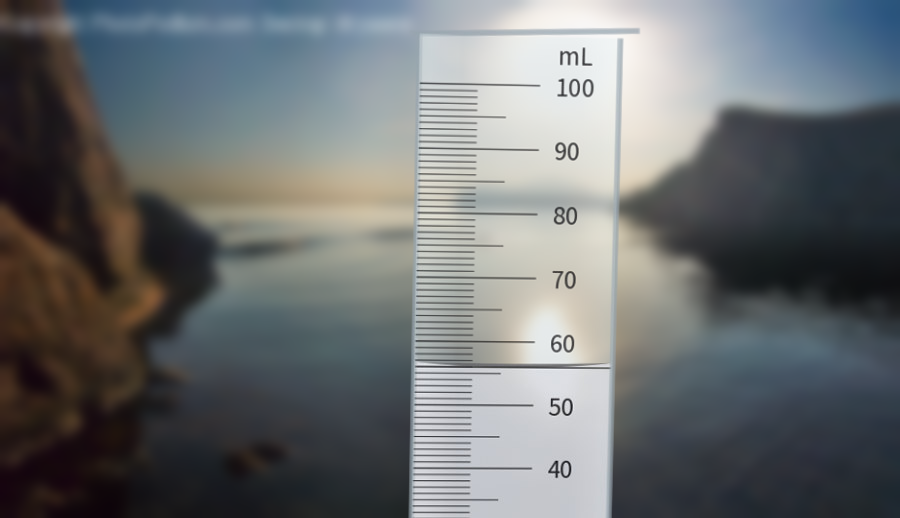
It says 56 mL
